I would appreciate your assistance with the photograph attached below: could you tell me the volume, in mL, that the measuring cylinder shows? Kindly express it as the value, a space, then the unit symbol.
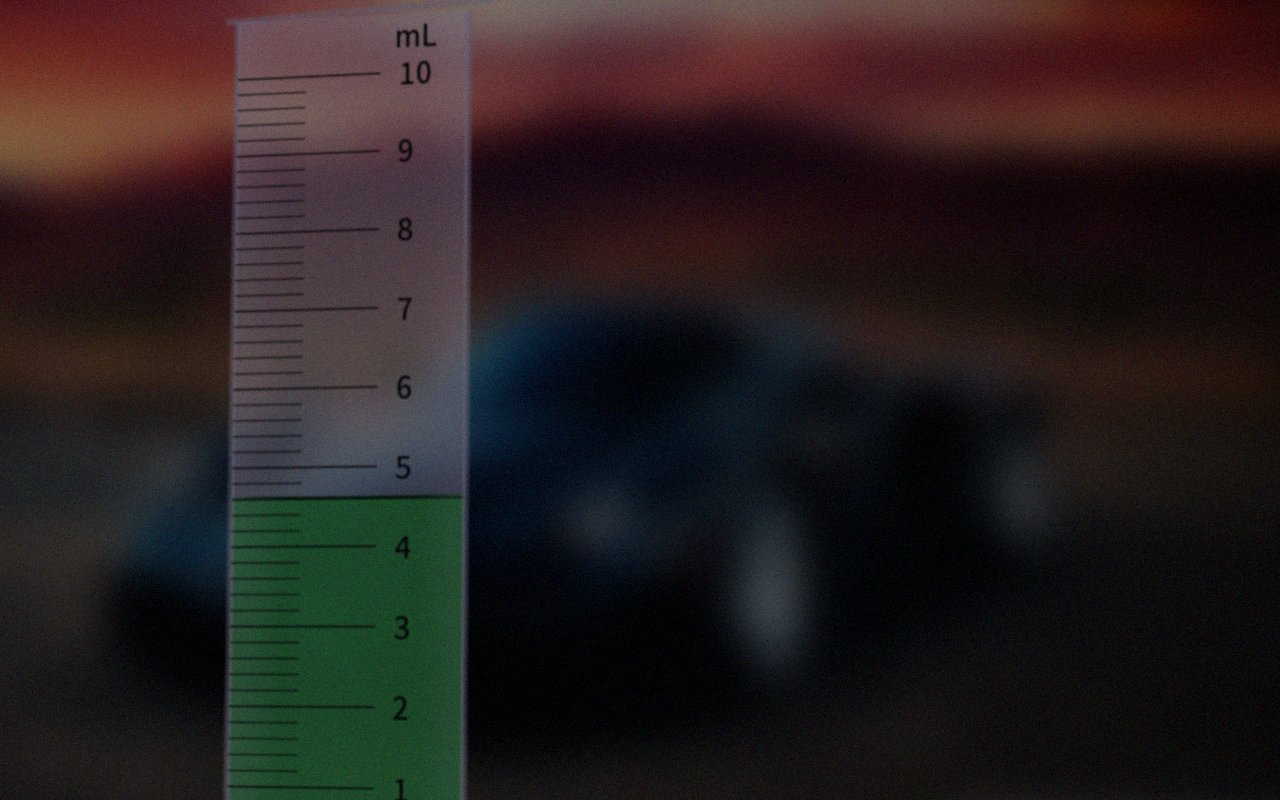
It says 4.6 mL
